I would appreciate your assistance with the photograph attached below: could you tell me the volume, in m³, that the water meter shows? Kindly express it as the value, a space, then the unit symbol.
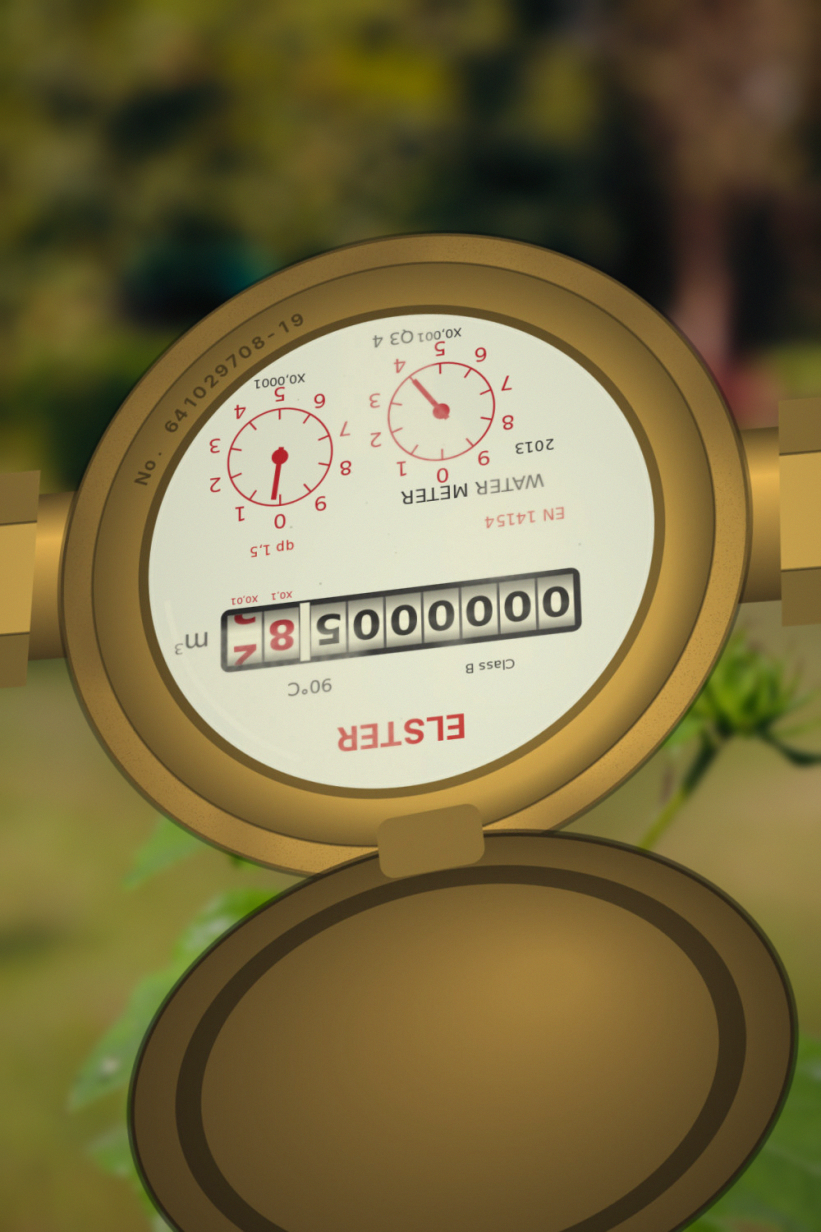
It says 5.8240 m³
